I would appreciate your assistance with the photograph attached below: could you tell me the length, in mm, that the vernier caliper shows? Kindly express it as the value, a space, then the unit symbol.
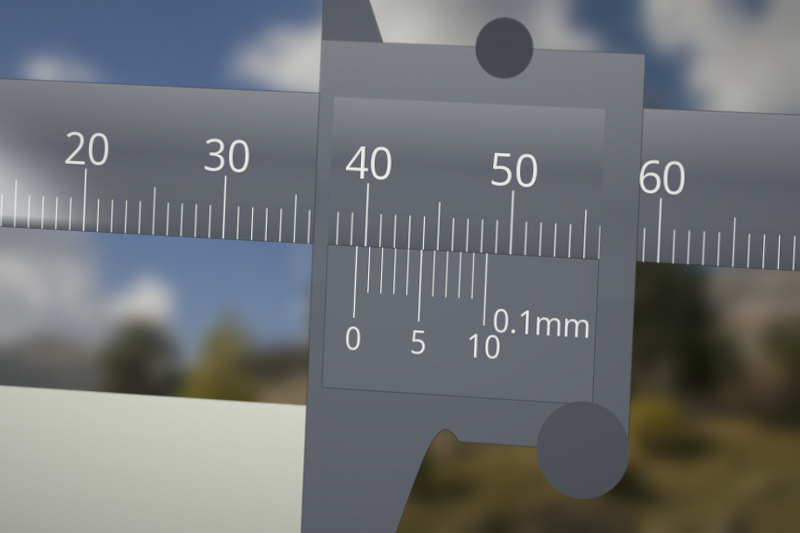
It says 39.4 mm
